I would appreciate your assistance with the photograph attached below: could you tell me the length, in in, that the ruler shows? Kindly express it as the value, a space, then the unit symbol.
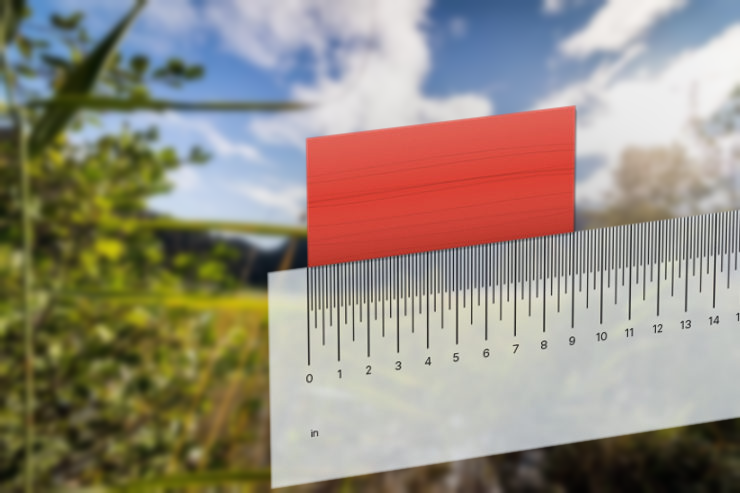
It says 9 in
